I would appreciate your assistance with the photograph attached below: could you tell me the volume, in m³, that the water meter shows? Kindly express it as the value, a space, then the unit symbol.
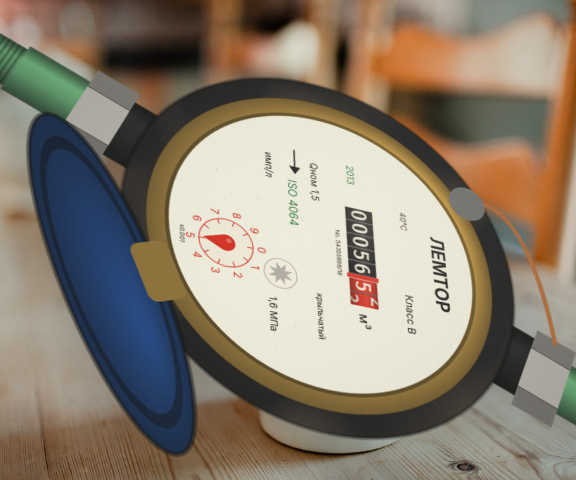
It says 56.525 m³
